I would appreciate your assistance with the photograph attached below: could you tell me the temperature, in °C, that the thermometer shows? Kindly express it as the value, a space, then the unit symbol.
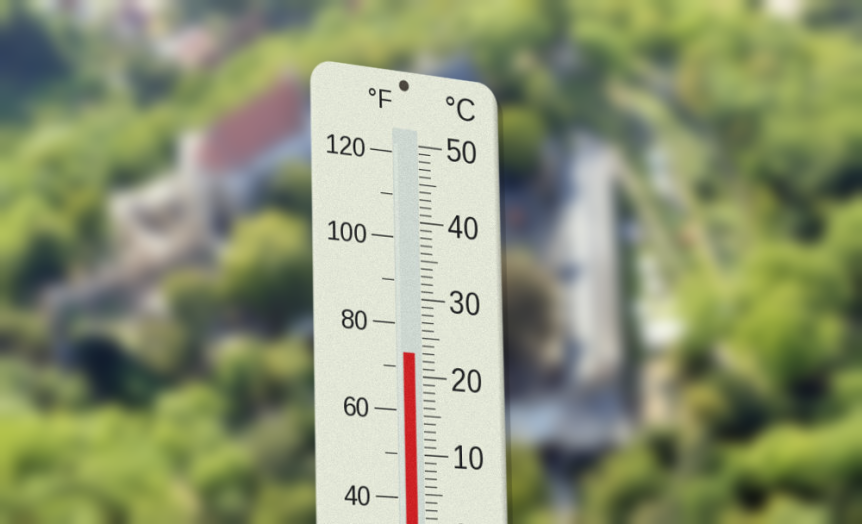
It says 23 °C
